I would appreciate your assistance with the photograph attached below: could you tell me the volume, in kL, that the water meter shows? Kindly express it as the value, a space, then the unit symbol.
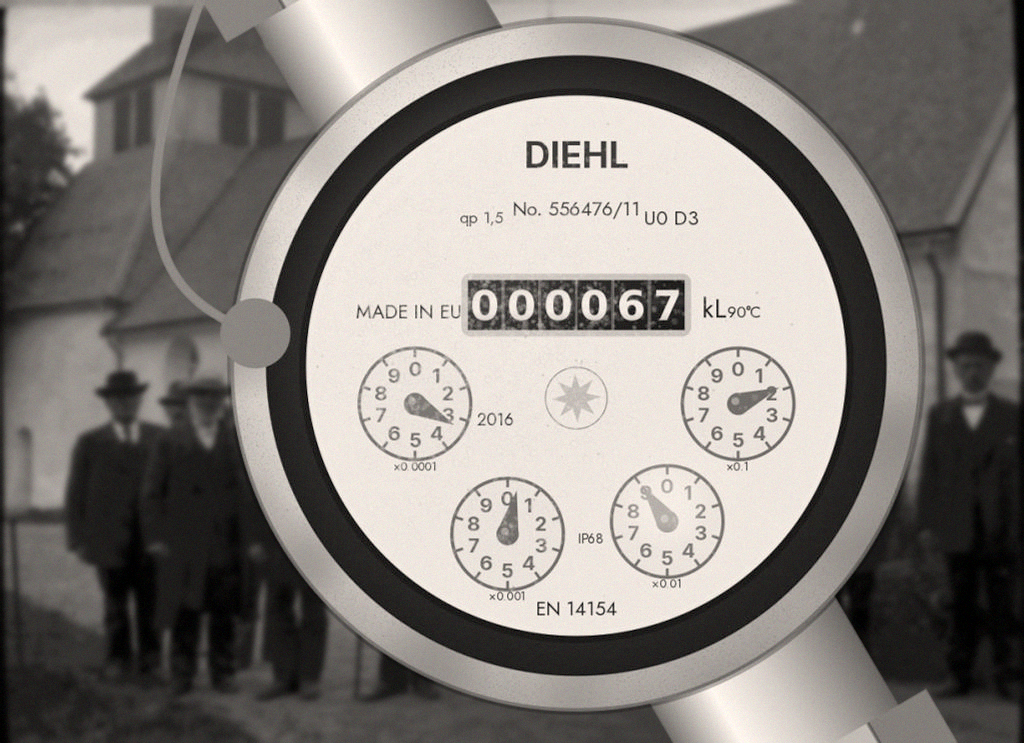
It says 67.1903 kL
